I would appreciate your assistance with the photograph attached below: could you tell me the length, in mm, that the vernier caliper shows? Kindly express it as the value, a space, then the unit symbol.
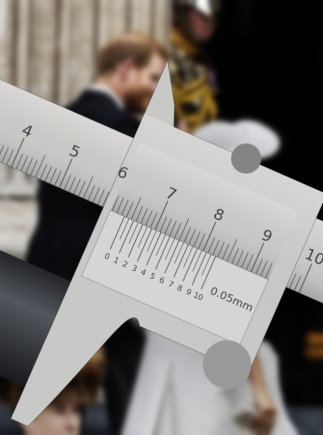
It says 63.6 mm
